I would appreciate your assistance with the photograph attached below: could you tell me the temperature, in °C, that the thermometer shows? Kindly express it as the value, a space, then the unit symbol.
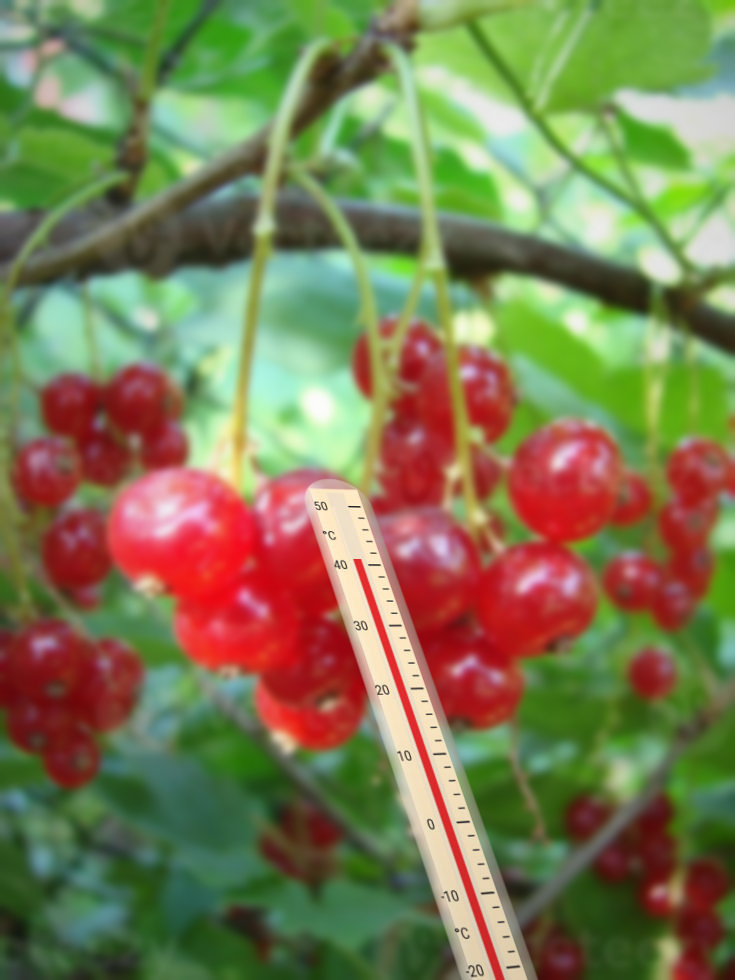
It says 41 °C
